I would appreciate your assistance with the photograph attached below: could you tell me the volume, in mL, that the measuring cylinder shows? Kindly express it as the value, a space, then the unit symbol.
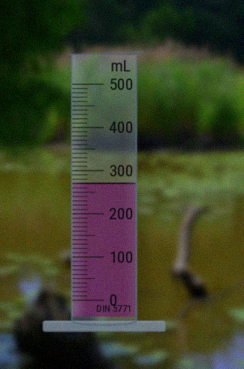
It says 270 mL
